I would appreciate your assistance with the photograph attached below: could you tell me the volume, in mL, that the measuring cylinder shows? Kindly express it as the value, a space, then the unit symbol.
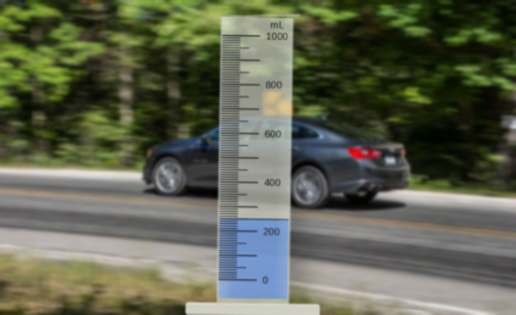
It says 250 mL
